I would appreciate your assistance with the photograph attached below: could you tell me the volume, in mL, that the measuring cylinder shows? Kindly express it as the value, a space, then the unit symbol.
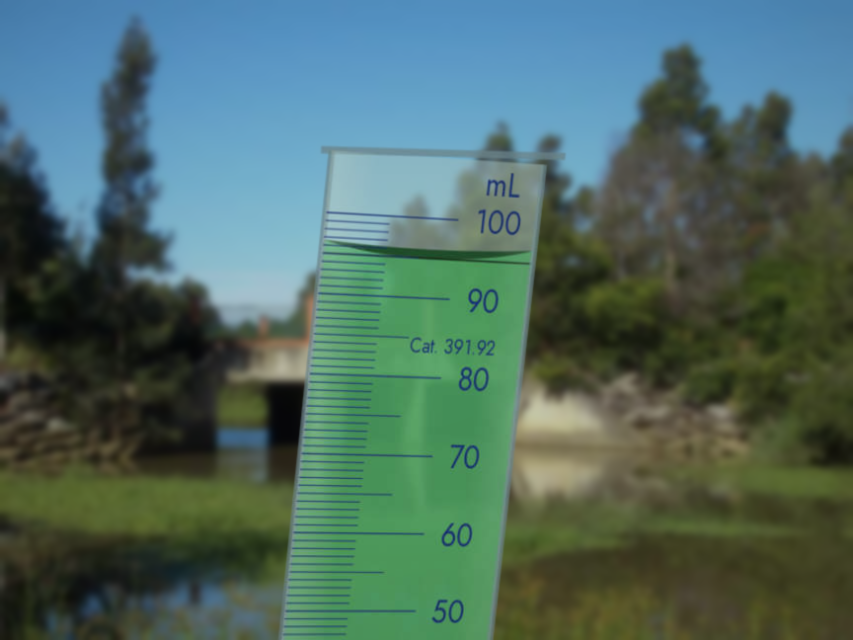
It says 95 mL
